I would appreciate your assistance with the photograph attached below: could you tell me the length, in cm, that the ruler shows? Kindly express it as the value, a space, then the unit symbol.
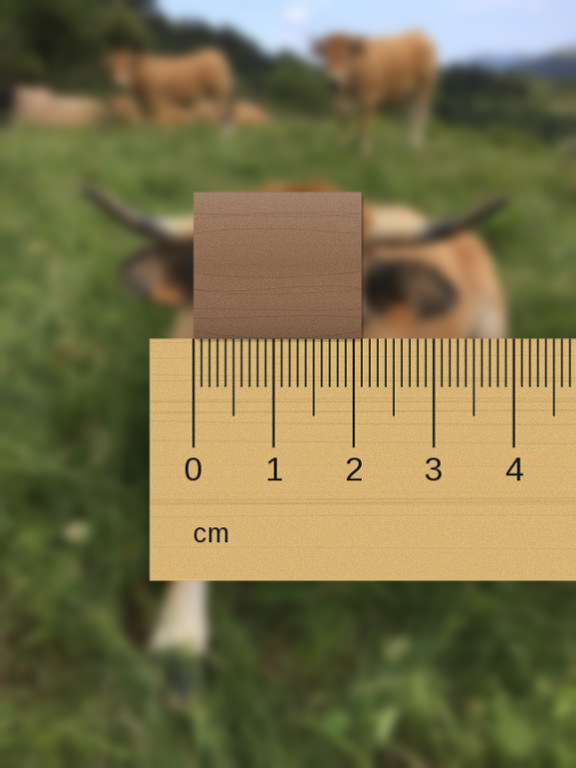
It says 2.1 cm
